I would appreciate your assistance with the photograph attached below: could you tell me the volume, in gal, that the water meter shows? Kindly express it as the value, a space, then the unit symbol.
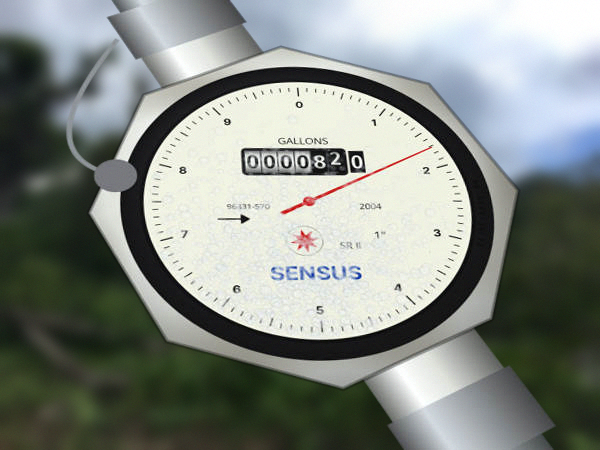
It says 821.7 gal
